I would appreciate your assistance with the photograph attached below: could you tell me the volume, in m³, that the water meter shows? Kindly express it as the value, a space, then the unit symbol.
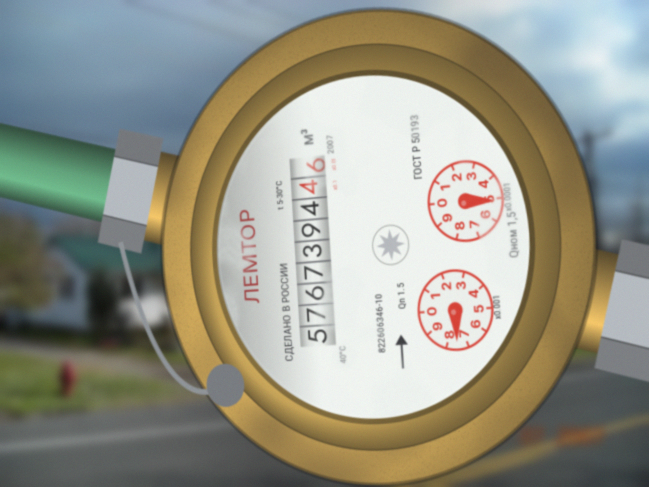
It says 5767394.4575 m³
